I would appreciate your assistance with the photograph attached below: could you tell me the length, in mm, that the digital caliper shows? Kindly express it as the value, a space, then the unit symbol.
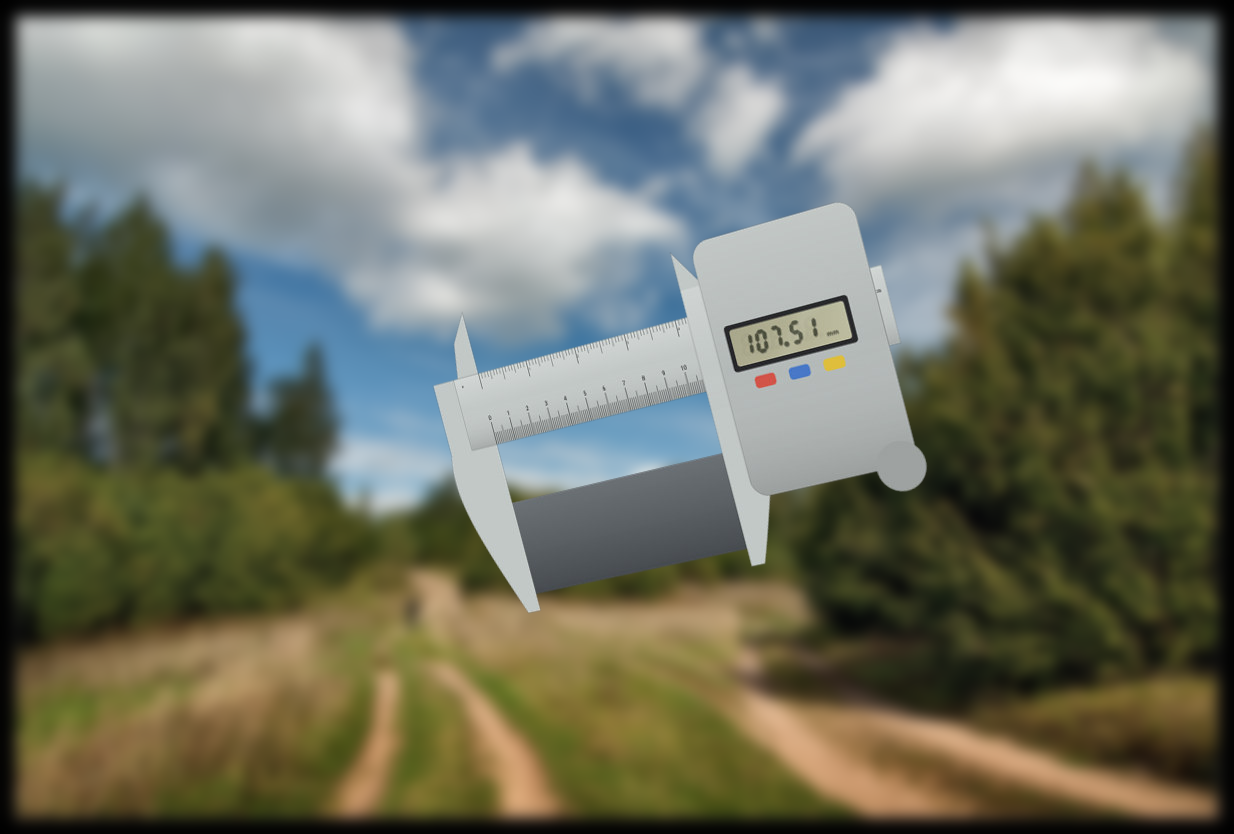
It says 107.51 mm
